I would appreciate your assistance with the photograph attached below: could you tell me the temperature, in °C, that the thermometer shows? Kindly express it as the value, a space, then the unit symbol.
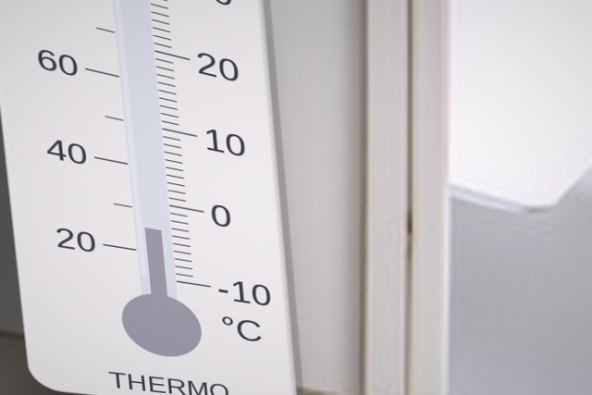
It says -3.5 °C
